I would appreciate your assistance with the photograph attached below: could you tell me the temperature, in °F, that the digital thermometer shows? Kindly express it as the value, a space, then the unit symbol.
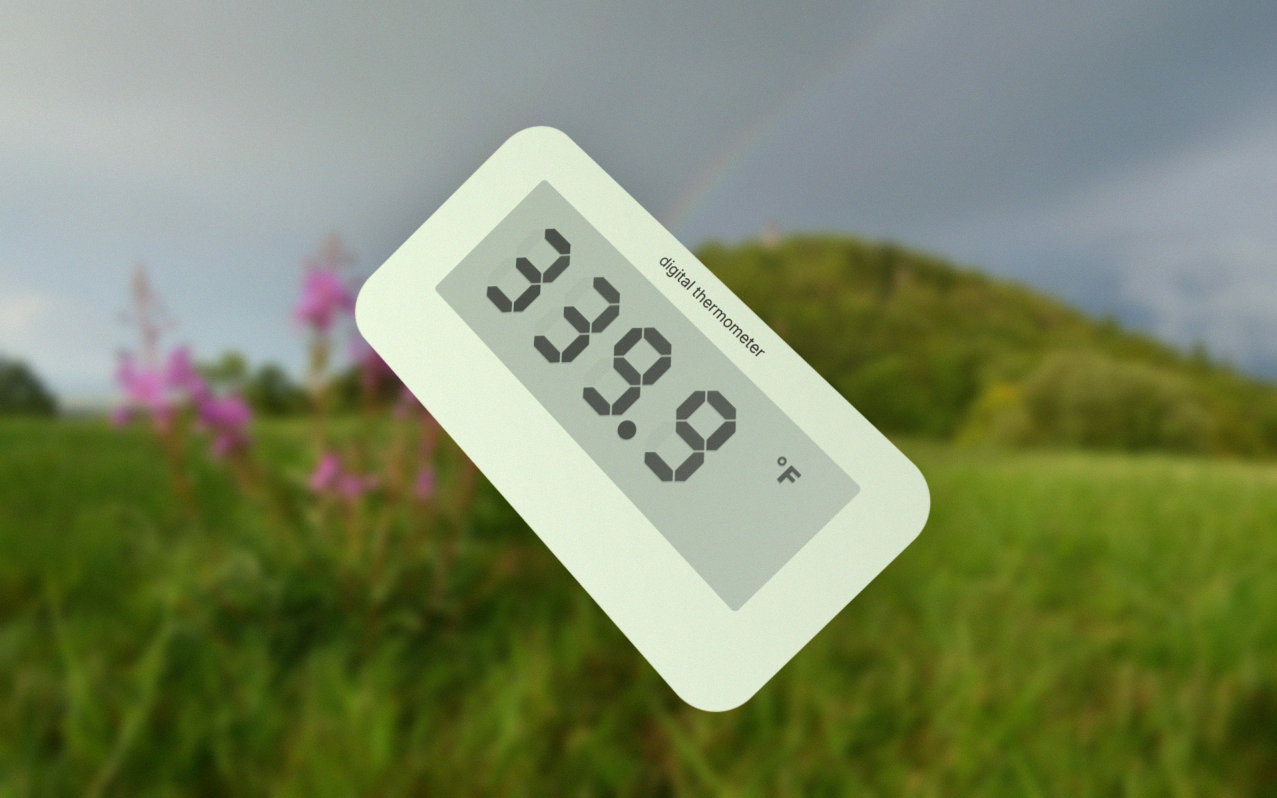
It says 339.9 °F
